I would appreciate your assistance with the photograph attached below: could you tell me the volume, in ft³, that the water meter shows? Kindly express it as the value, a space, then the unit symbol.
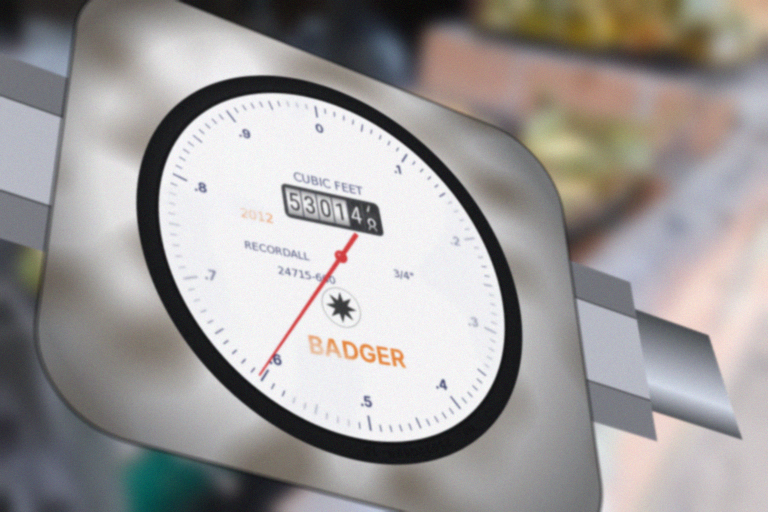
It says 530147.60 ft³
